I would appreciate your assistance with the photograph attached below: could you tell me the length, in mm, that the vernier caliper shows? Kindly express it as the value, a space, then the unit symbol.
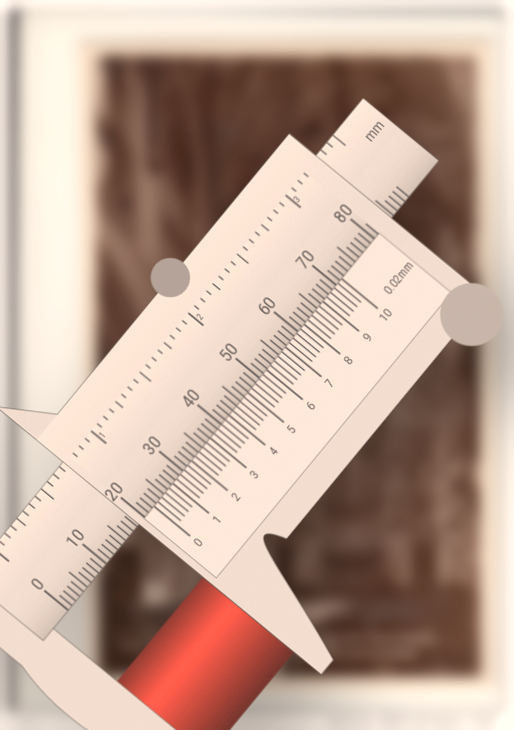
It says 22.4 mm
